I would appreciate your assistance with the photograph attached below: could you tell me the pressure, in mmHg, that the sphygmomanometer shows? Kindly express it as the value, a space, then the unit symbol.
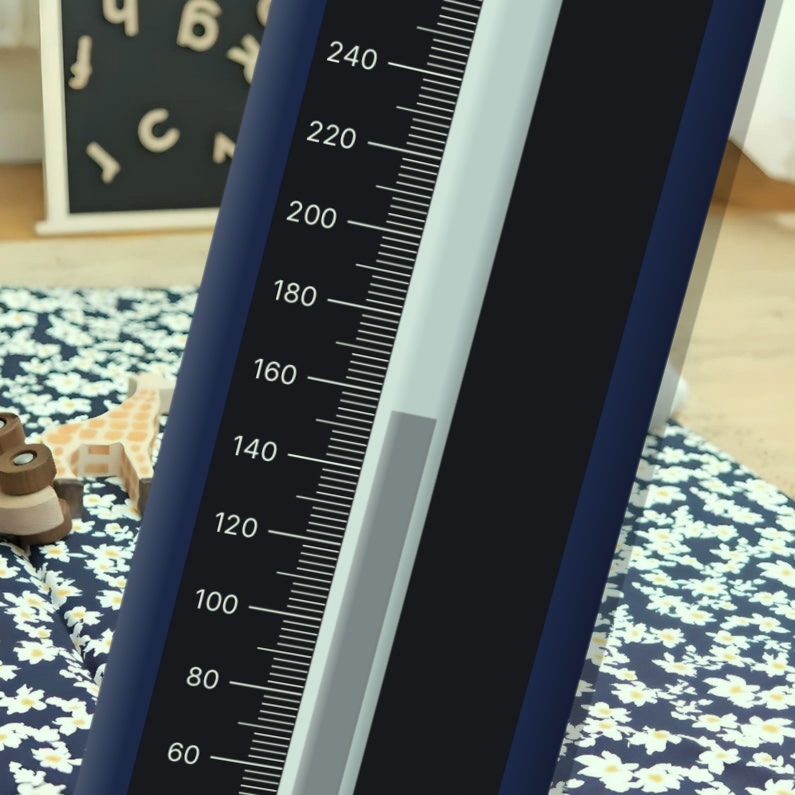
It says 156 mmHg
